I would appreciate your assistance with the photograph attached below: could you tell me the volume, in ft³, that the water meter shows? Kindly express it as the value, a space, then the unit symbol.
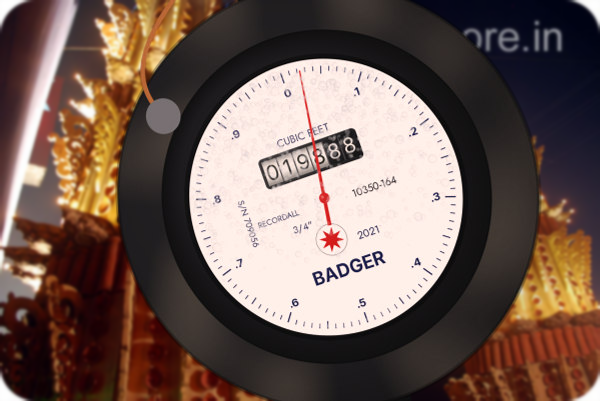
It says 19888.02 ft³
